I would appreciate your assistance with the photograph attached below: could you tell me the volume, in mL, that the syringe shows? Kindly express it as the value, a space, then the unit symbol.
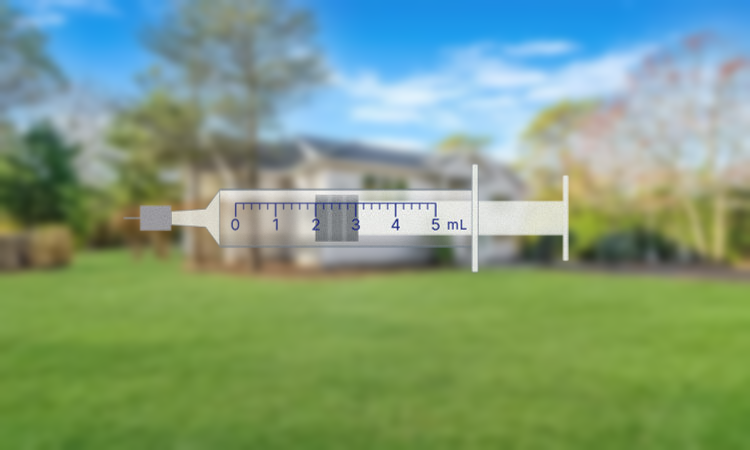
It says 2 mL
